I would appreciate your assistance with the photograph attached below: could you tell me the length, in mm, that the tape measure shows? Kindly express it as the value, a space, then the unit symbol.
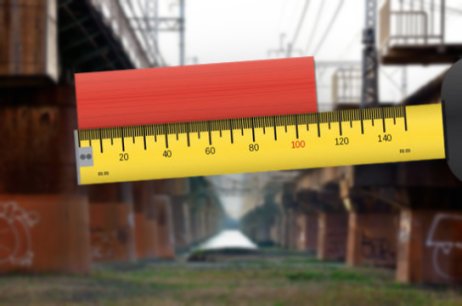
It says 110 mm
